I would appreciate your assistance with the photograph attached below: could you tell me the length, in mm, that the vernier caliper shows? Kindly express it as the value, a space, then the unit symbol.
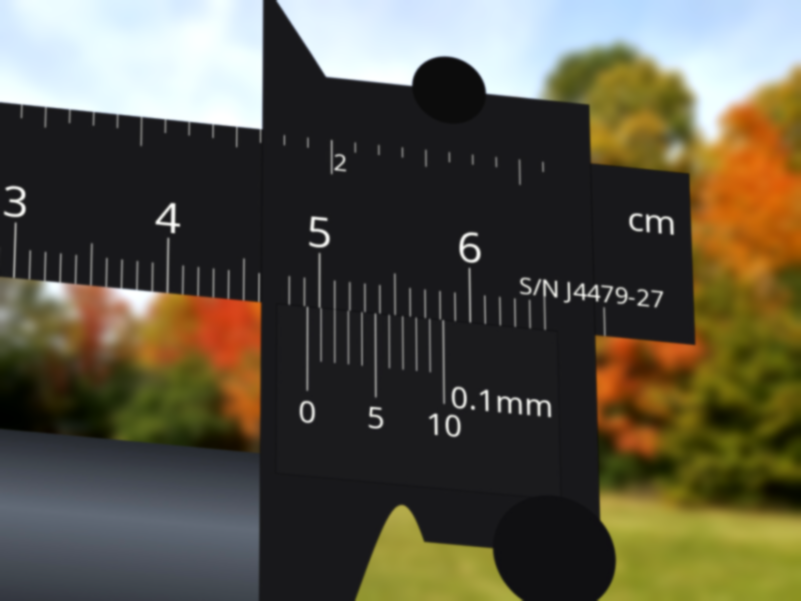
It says 49.2 mm
